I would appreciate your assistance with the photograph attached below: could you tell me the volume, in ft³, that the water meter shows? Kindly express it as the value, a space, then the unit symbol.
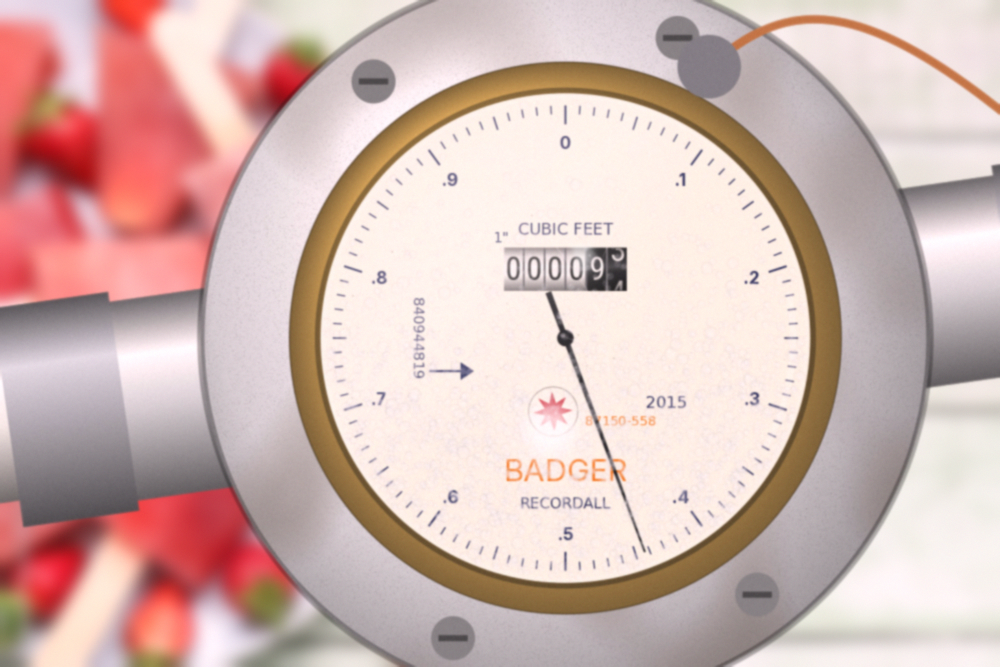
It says 93.44 ft³
